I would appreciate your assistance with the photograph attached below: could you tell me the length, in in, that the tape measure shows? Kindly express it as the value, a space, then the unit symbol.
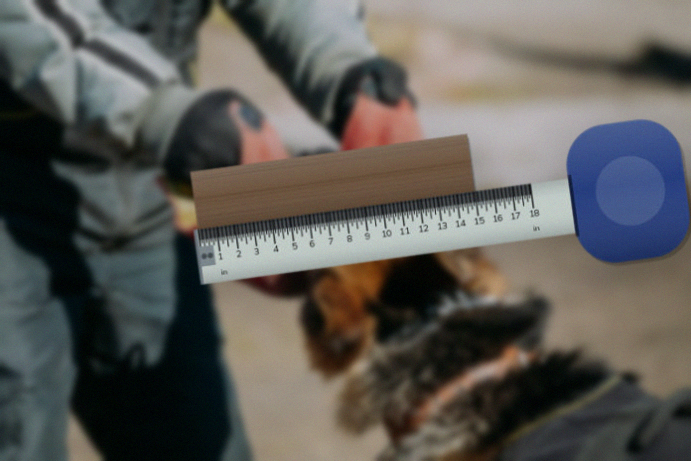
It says 15 in
